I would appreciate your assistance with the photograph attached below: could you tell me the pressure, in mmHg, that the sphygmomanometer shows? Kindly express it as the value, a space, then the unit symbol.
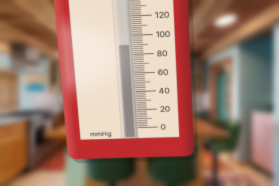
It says 90 mmHg
